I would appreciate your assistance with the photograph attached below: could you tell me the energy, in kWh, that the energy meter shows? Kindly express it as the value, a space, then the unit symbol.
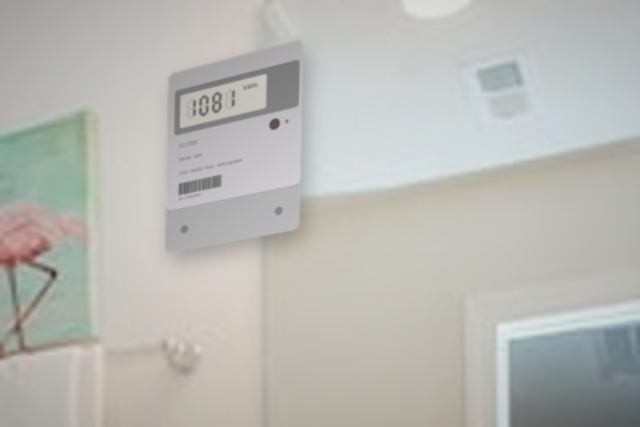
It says 1081 kWh
